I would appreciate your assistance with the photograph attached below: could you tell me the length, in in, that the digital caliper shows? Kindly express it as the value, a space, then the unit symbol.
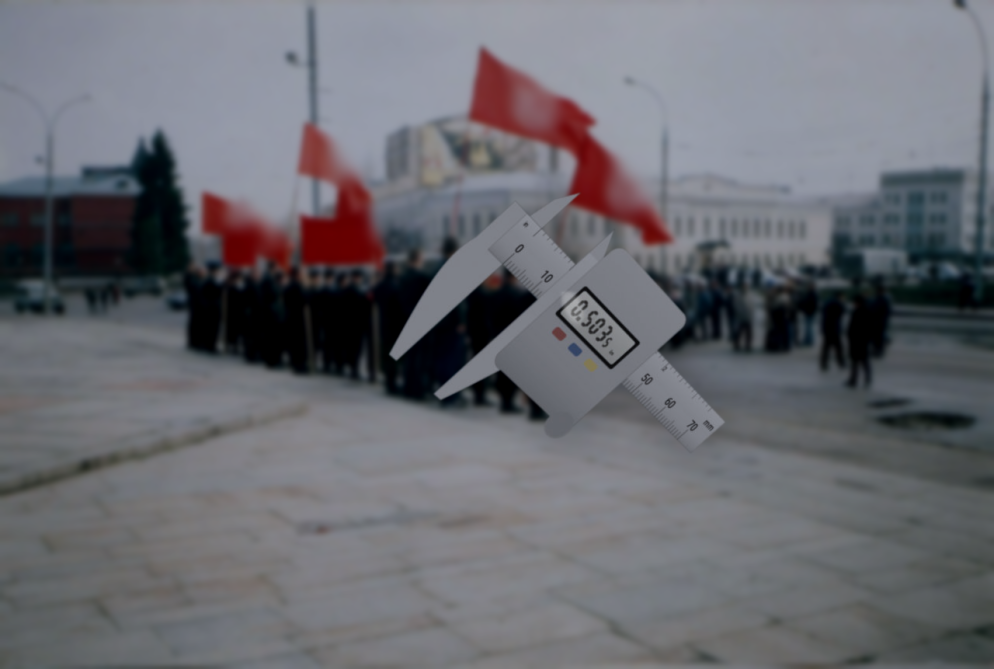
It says 0.5035 in
